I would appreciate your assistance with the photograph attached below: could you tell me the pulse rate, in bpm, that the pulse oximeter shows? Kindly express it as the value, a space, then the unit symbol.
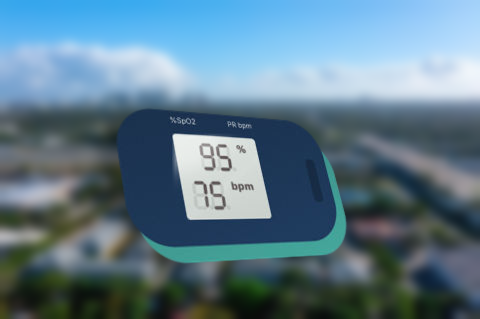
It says 75 bpm
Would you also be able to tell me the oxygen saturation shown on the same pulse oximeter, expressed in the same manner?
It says 95 %
